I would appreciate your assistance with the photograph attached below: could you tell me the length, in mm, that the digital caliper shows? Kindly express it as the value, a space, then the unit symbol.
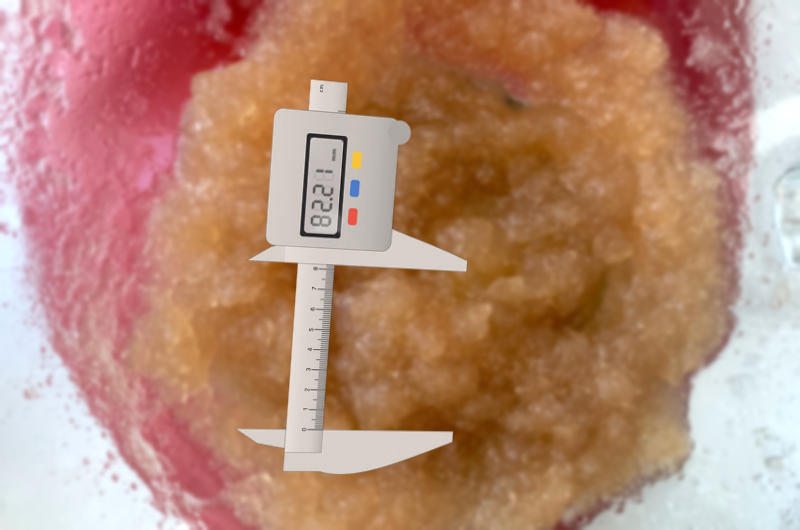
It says 82.21 mm
